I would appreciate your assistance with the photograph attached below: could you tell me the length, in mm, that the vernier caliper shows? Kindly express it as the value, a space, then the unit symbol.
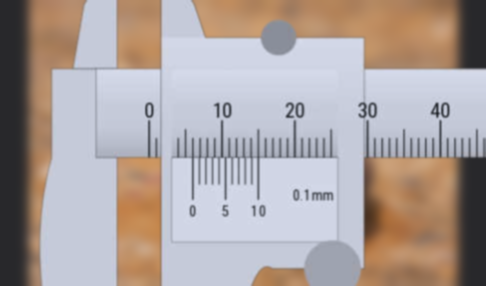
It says 6.0 mm
